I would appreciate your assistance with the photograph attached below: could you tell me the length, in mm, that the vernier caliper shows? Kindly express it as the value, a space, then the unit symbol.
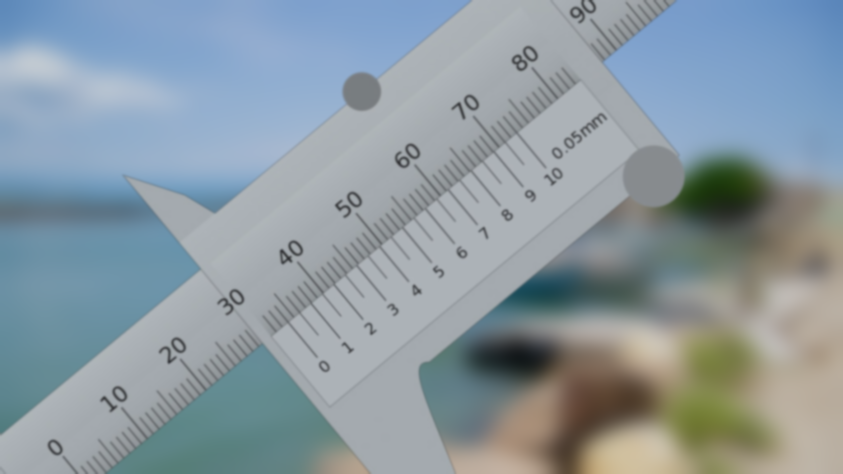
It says 34.0 mm
